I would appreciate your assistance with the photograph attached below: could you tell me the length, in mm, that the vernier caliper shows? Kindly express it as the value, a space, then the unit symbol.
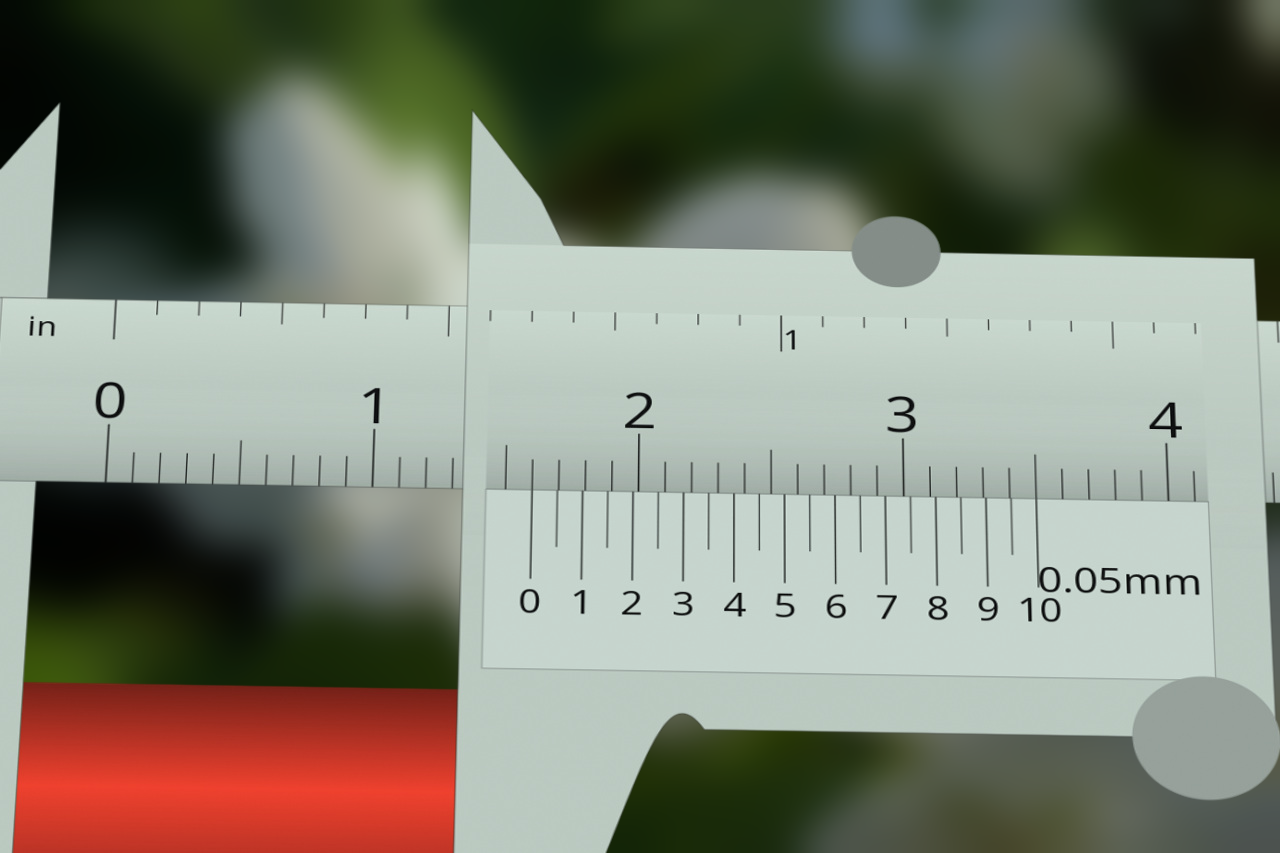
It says 16.00 mm
